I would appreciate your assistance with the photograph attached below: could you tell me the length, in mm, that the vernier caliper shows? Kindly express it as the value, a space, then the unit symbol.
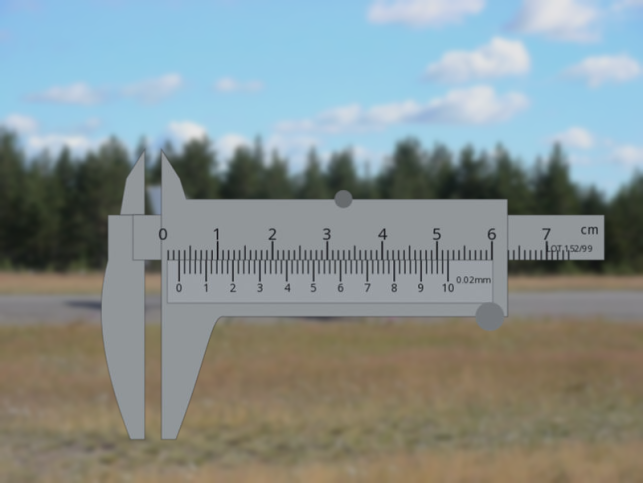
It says 3.0 mm
